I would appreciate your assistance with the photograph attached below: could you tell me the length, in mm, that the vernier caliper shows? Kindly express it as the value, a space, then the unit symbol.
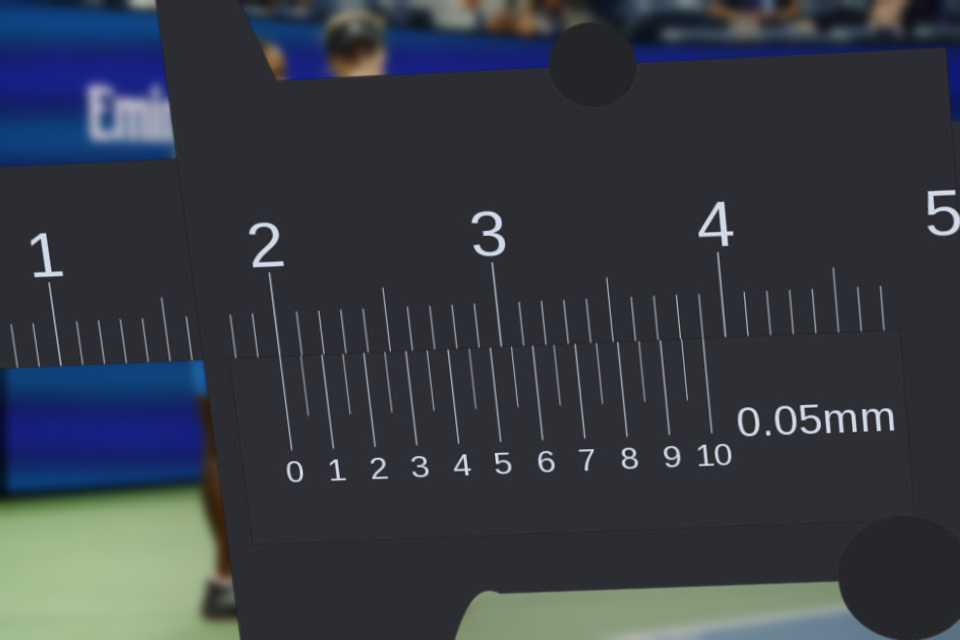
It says 20.0 mm
